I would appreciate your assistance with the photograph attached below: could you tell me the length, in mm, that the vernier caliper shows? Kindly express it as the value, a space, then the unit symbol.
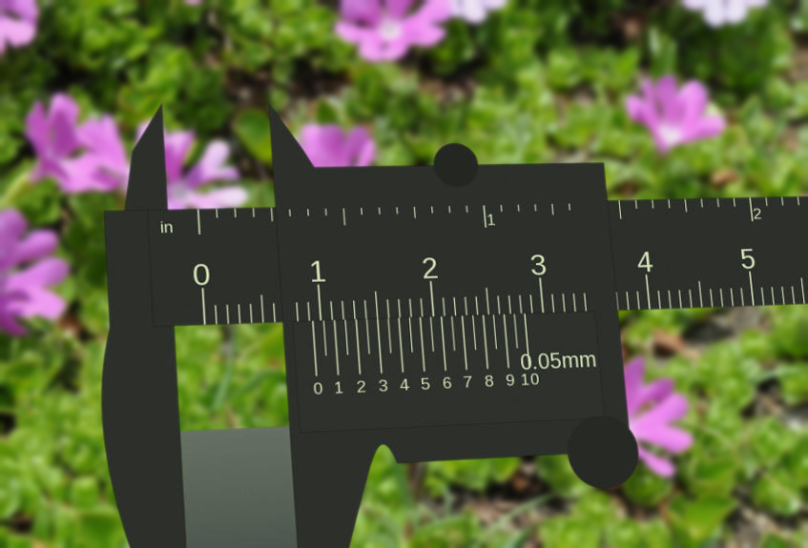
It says 9.3 mm
